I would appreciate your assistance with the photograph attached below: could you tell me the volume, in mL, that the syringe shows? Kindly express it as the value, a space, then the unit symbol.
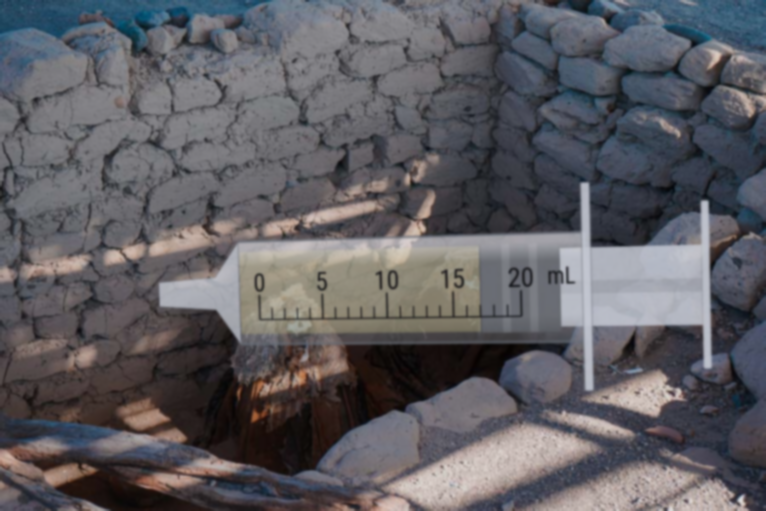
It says 17 mL
